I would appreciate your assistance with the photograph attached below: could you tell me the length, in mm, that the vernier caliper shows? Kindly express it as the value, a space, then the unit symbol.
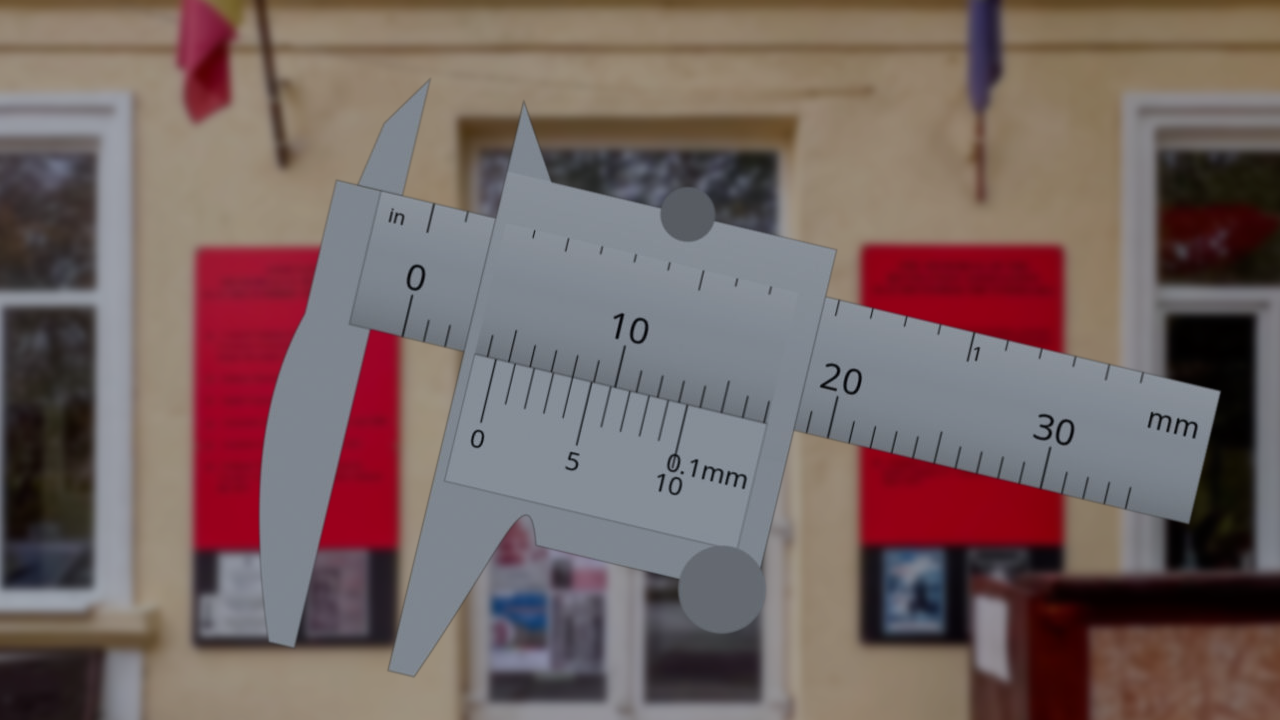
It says 4.4 mm
